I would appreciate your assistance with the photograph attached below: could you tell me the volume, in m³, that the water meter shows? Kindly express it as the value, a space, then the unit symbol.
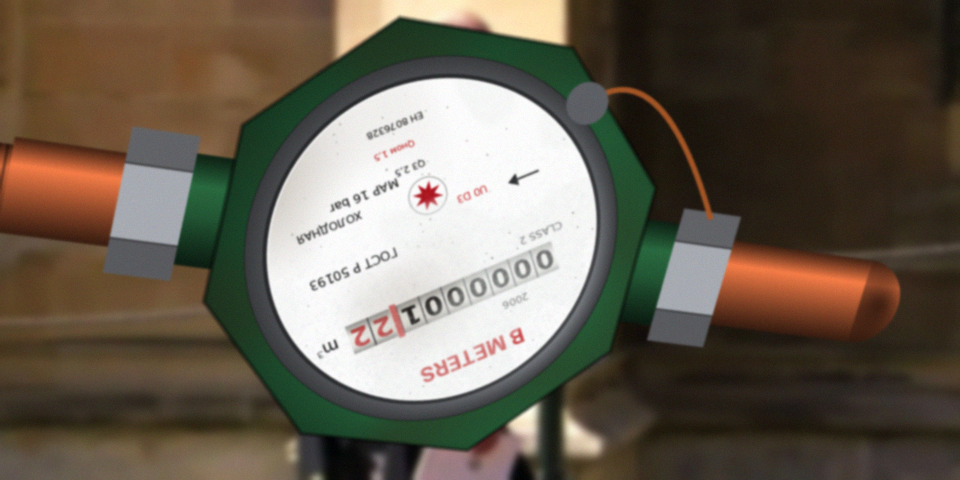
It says 1.22 m³
